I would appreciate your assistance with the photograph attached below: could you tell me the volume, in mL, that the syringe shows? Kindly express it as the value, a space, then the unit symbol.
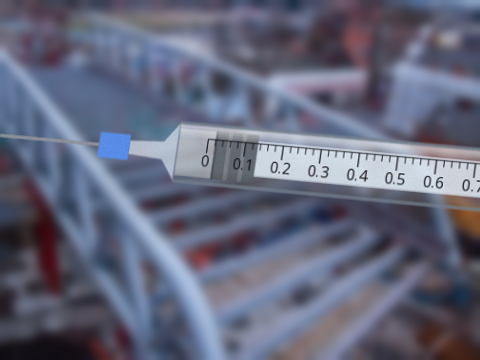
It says 0.02 mL
